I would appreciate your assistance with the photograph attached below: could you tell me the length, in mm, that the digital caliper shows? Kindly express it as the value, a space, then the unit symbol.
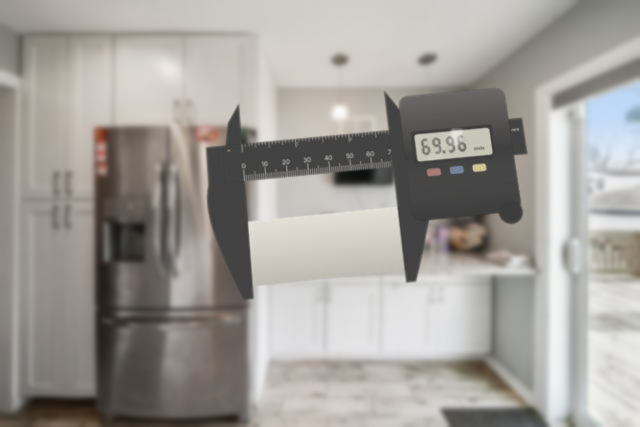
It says 69.96 mm
